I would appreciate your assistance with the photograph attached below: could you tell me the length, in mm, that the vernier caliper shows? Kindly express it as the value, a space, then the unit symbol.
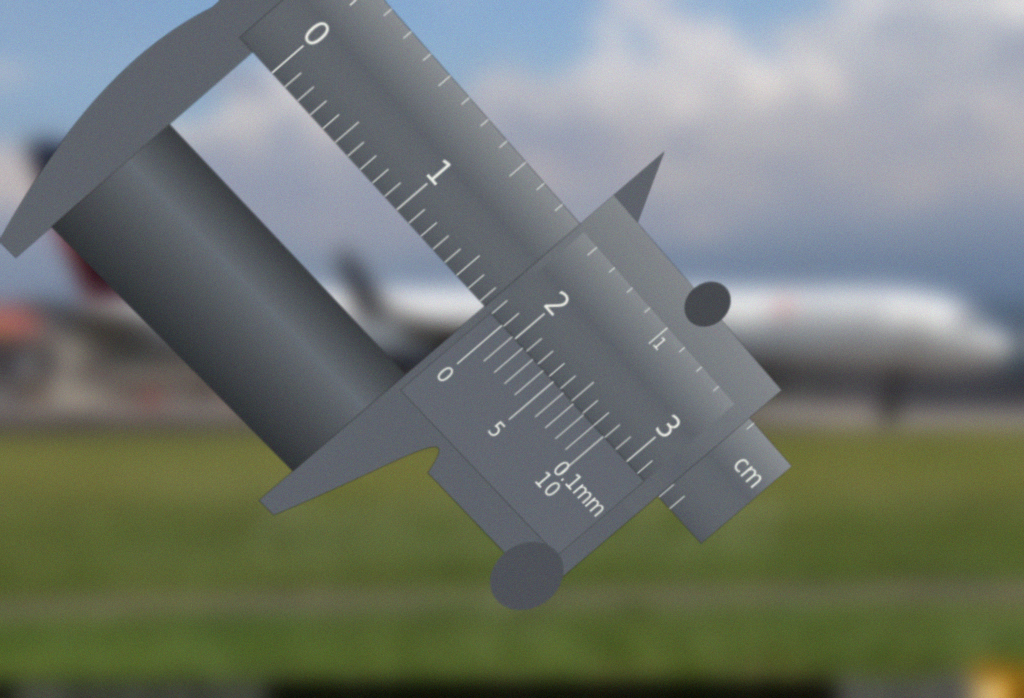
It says 18.9 mm
